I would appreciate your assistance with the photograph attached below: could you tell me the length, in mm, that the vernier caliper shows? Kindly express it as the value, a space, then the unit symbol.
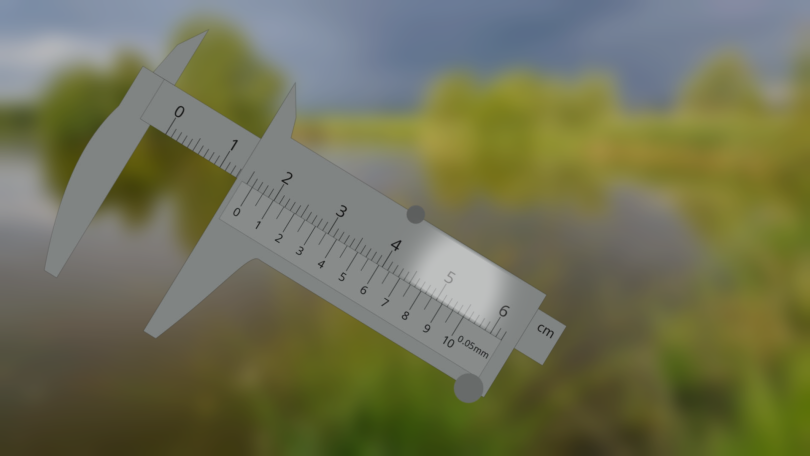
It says 16.0 mm
